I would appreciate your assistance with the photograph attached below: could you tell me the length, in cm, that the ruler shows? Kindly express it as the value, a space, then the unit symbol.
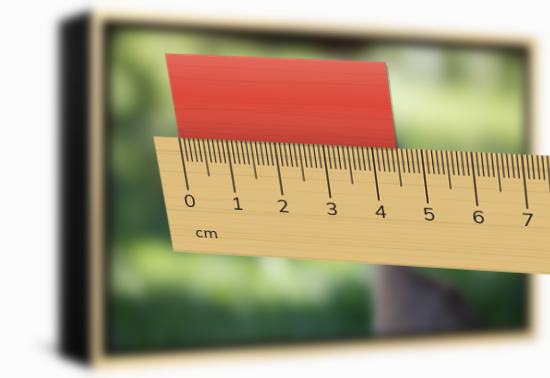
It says 4.5 cm
